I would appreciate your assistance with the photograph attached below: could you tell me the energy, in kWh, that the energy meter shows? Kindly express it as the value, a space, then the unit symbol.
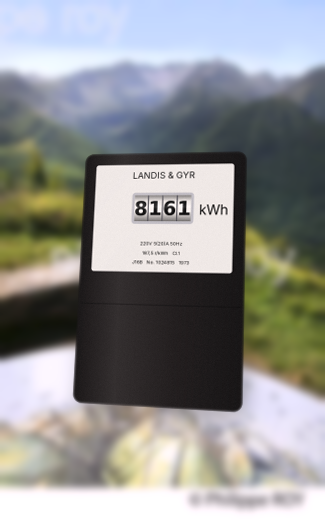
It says 8161 kWh
